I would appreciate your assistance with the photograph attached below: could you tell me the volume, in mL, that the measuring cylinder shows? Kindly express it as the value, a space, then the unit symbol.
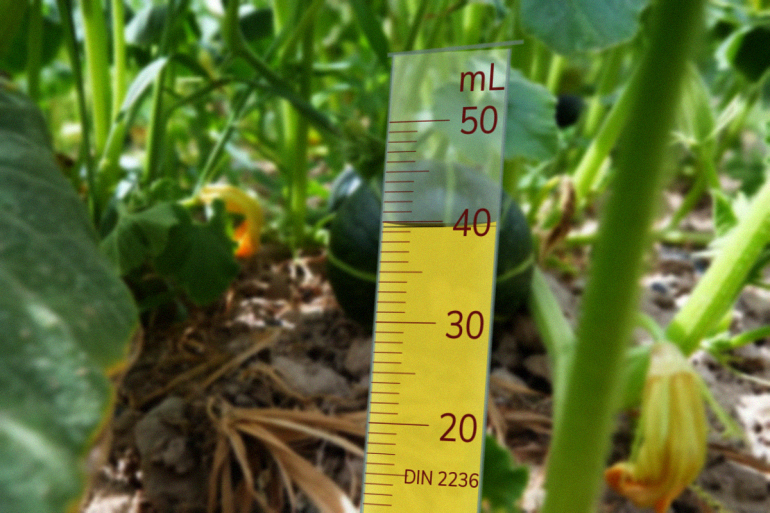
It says 39.5 mL
